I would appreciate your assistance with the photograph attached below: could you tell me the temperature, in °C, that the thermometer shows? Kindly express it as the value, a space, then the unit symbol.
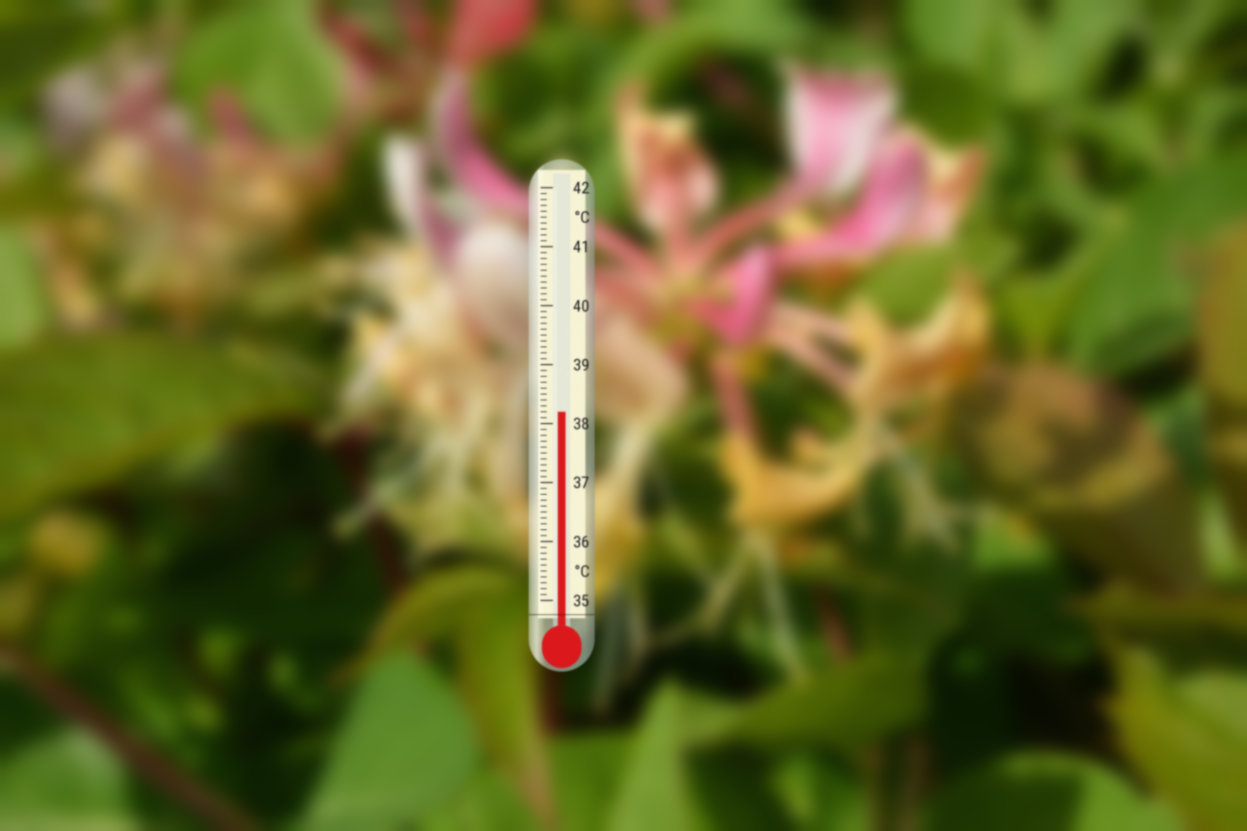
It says 38.2 °C
